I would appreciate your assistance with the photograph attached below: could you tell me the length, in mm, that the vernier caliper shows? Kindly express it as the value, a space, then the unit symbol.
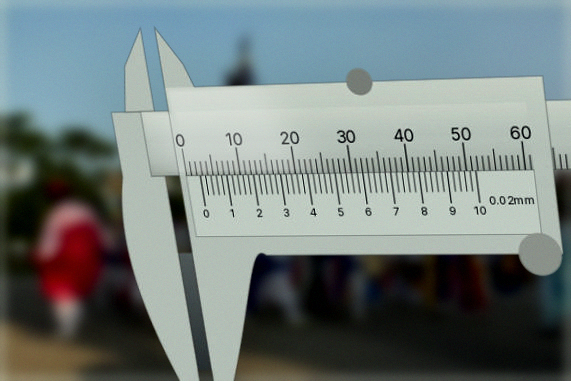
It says 2.6 mm
